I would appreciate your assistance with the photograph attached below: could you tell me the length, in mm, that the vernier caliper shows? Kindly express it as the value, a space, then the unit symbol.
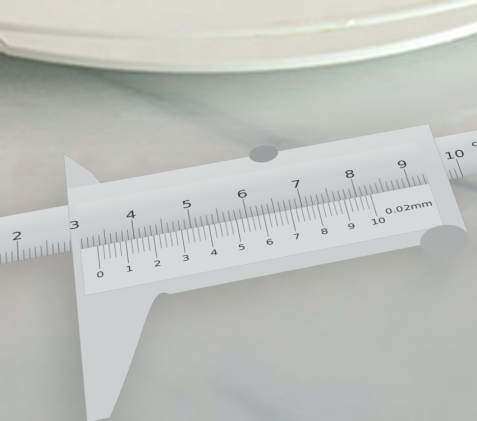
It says 33.6 mm
